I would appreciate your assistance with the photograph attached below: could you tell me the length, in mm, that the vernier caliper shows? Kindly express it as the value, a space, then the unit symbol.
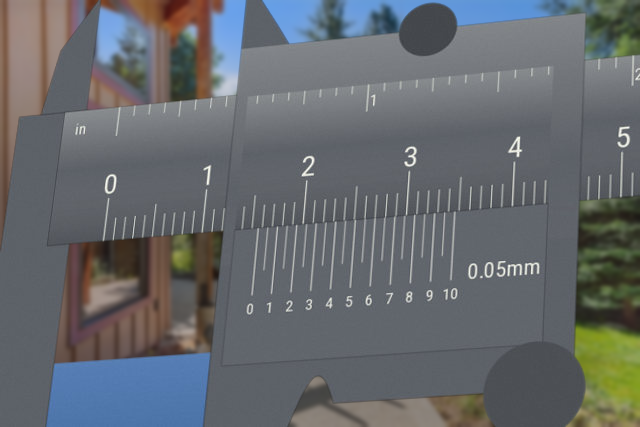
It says 15.6 mm
